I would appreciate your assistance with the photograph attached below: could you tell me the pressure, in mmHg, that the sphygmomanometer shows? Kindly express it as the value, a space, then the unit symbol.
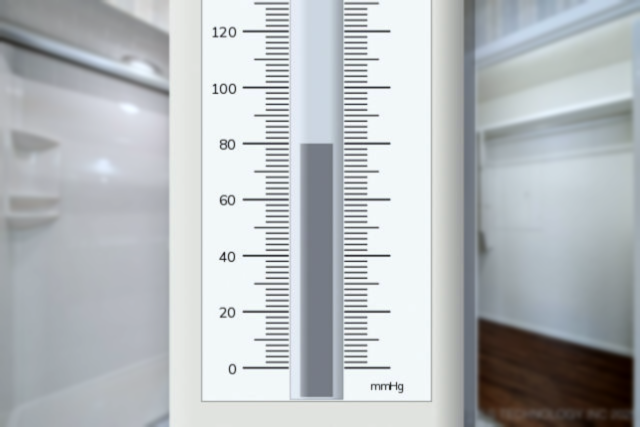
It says 80 mmHg
